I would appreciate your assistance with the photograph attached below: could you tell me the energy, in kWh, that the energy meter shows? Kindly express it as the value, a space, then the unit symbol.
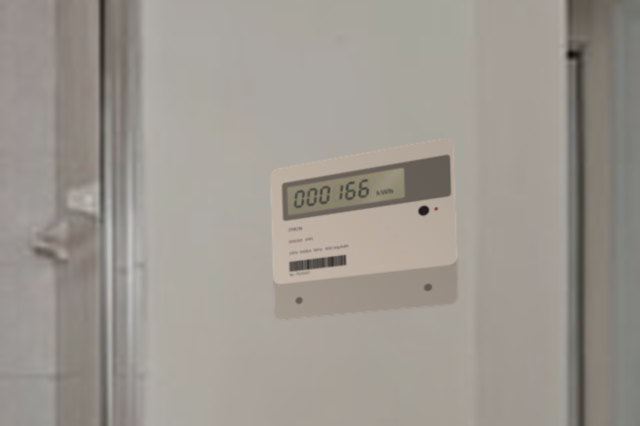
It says 166 kWh
